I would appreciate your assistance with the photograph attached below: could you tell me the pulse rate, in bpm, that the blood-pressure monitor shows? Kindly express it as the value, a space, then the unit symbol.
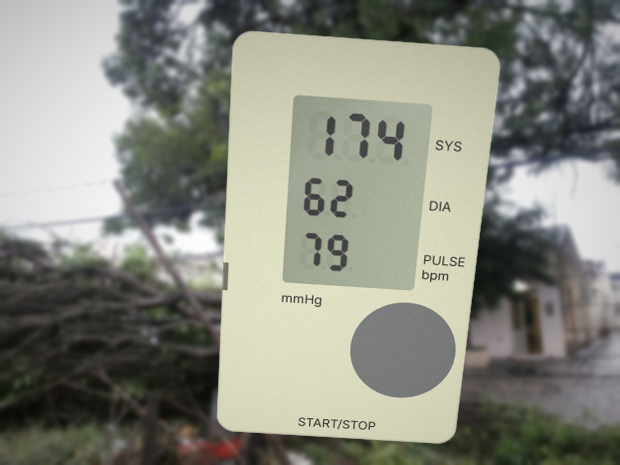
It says 79 bpm
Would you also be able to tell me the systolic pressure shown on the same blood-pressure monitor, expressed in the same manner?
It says 174 mmHg
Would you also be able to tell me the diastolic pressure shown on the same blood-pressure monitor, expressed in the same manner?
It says 62 mmHg
